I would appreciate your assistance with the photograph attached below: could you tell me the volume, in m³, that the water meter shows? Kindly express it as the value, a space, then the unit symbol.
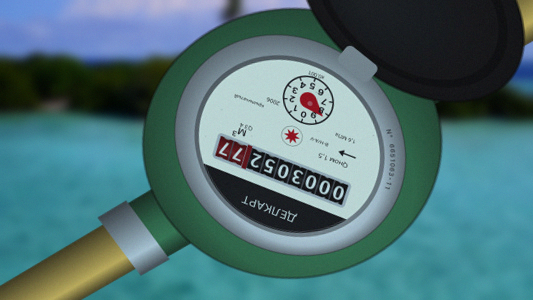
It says 3052.778 m³
